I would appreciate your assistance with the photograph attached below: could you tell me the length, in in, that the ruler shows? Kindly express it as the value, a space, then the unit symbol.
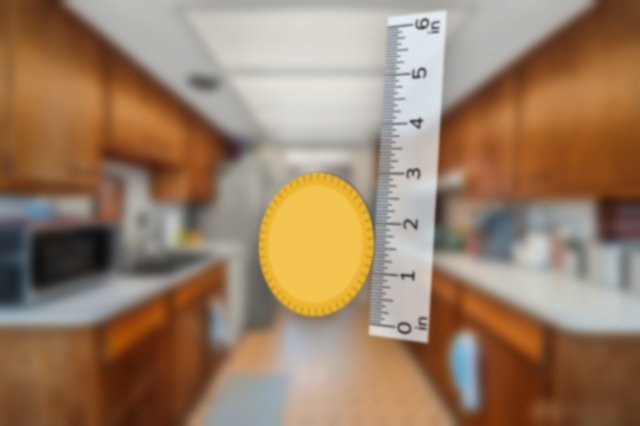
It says 3 in
